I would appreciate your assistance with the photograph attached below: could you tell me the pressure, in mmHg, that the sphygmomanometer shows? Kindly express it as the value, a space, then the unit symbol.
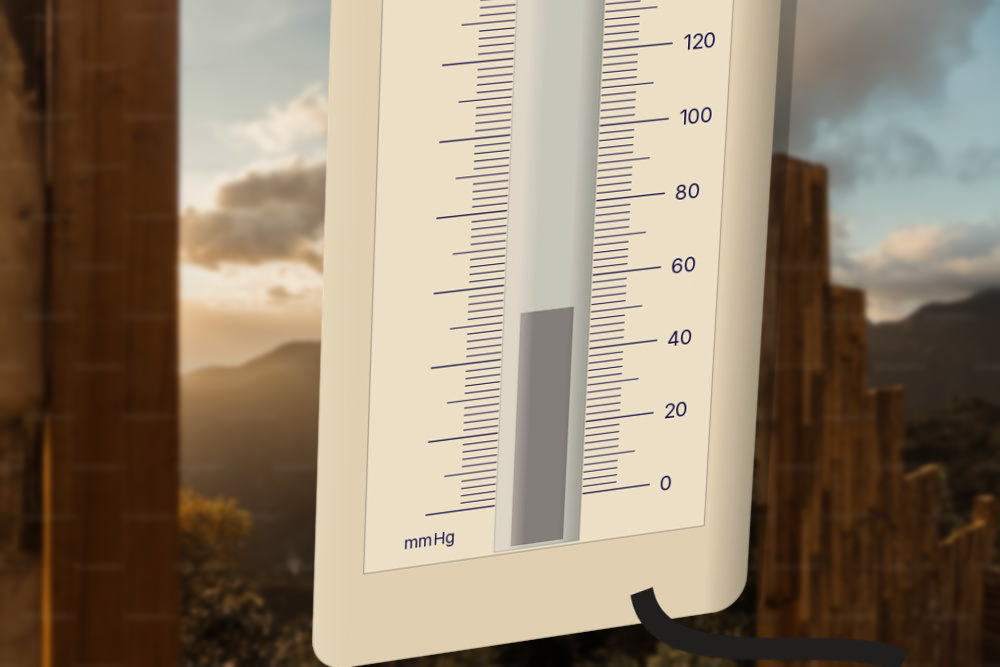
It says 52 mmHg
